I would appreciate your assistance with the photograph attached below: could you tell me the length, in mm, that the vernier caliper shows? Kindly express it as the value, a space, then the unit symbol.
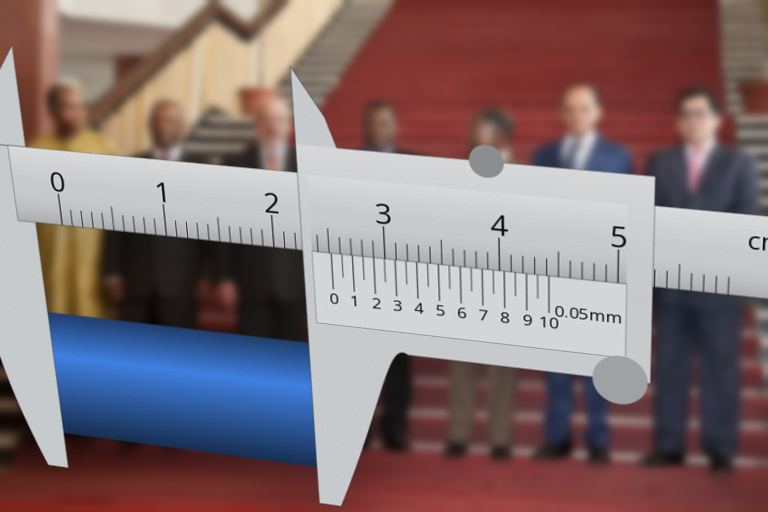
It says 25.2 mm
